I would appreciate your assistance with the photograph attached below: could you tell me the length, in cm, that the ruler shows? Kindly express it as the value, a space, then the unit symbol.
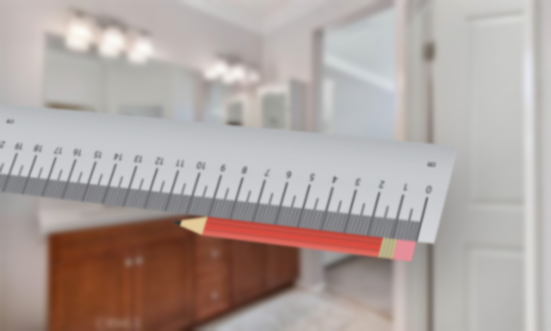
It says 10.5 cm
